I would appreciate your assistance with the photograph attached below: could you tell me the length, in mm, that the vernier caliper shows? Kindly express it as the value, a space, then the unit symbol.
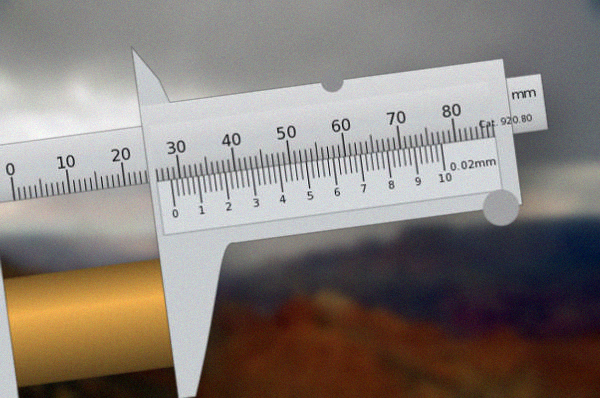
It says 28.4 mm
